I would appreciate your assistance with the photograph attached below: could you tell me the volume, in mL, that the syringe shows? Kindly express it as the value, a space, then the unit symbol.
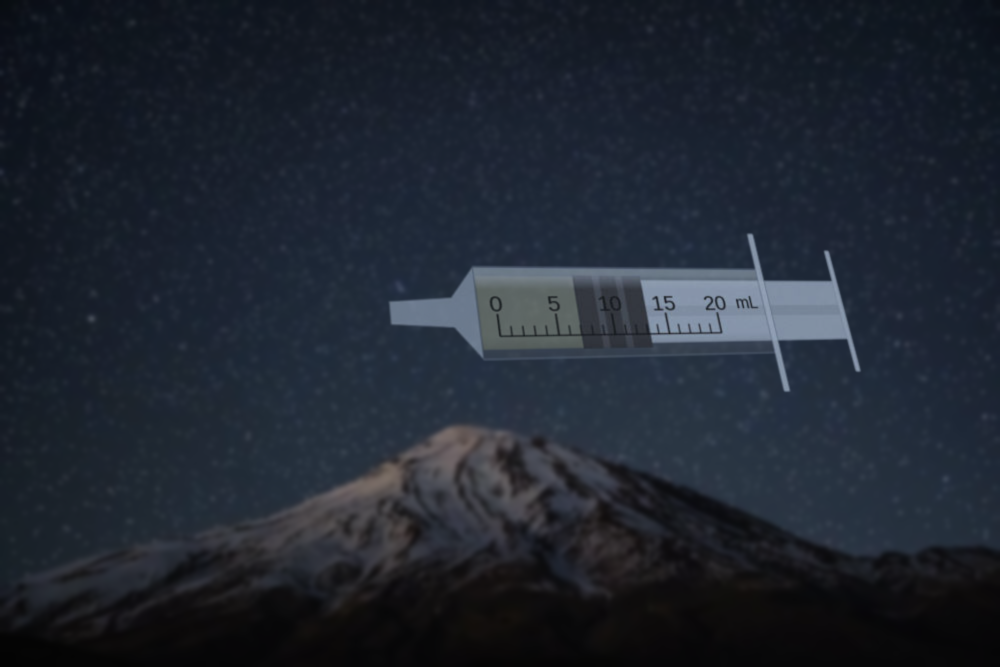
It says 7 mL
